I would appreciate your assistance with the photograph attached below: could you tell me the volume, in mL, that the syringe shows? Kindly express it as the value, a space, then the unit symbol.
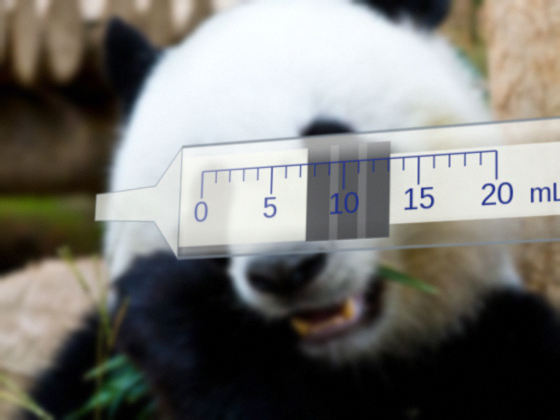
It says 7.5 mL
